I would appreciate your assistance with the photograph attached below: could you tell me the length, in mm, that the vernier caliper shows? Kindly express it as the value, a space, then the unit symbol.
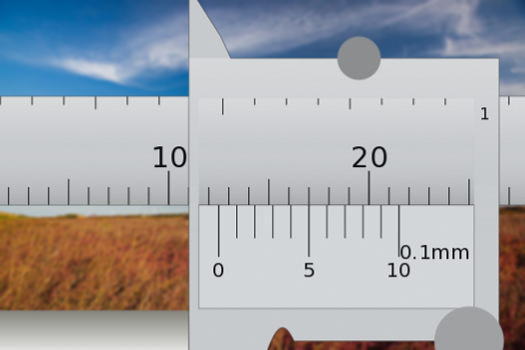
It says 12.5 mm
